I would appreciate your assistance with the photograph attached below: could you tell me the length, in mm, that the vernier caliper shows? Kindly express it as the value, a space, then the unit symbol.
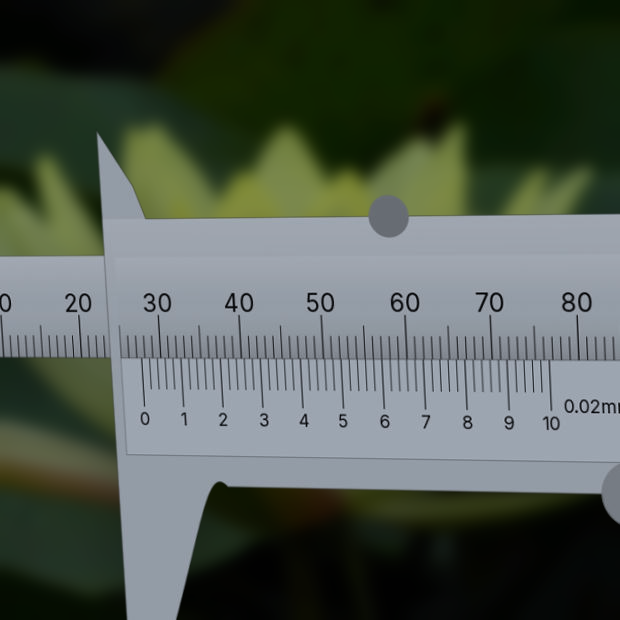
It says 27.6 mm
